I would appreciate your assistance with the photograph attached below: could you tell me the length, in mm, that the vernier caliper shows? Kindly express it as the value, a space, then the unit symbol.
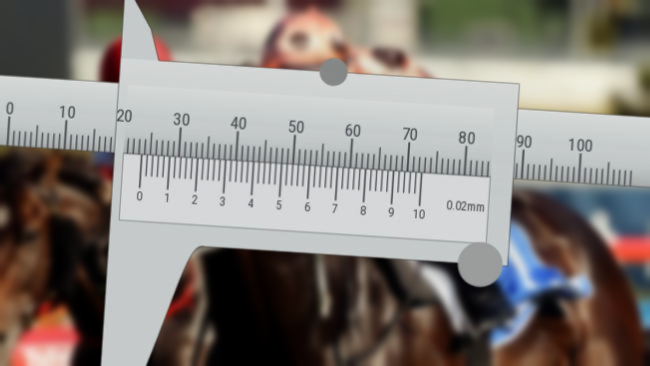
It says 23.5 mm
